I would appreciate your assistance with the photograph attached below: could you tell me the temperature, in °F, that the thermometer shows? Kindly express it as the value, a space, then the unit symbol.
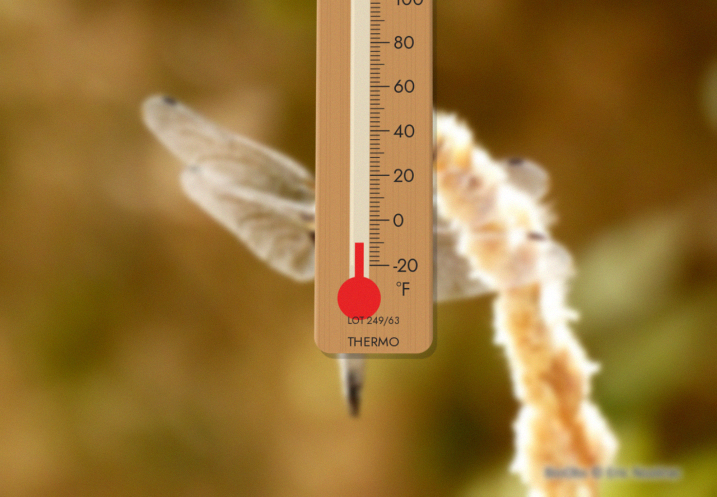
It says -10 °F
